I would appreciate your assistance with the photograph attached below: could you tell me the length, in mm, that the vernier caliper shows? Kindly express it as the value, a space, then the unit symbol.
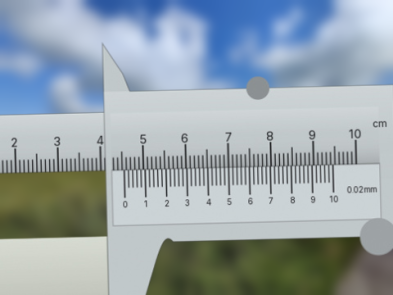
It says 45.5 mm
